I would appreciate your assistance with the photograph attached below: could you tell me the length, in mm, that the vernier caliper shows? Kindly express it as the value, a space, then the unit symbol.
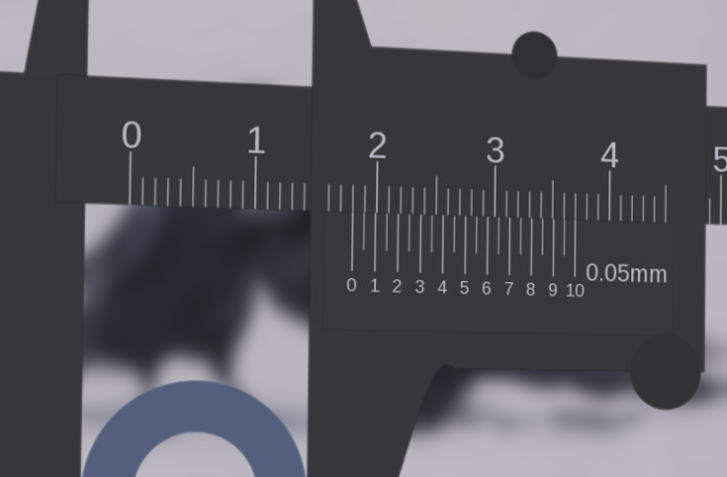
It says 18.0 mm
